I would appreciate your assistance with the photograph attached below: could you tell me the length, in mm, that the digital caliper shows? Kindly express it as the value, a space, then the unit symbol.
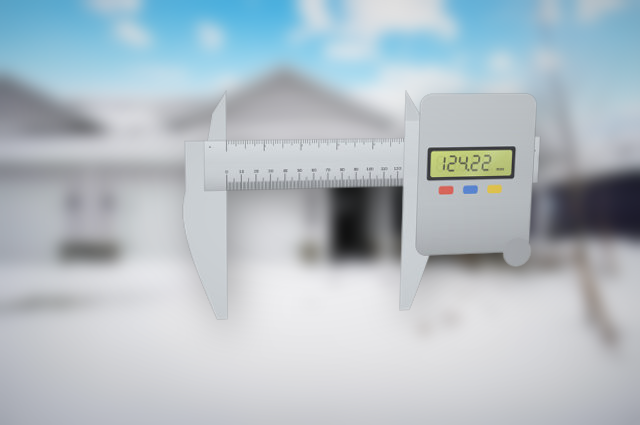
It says 124.22 mm
